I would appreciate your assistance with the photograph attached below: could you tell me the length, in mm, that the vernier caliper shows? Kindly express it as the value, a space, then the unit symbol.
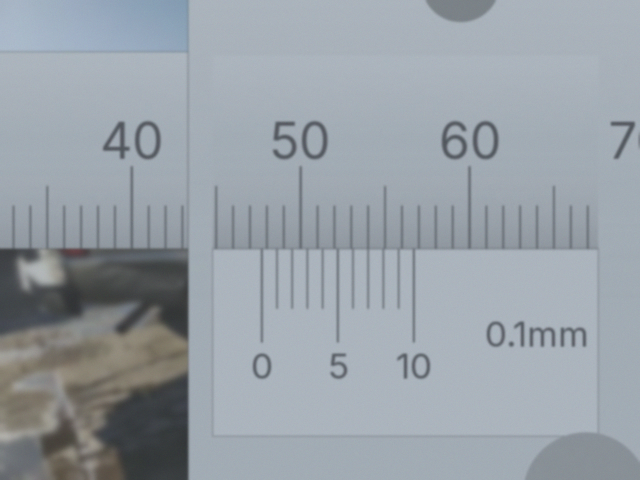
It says 47.7 mm
